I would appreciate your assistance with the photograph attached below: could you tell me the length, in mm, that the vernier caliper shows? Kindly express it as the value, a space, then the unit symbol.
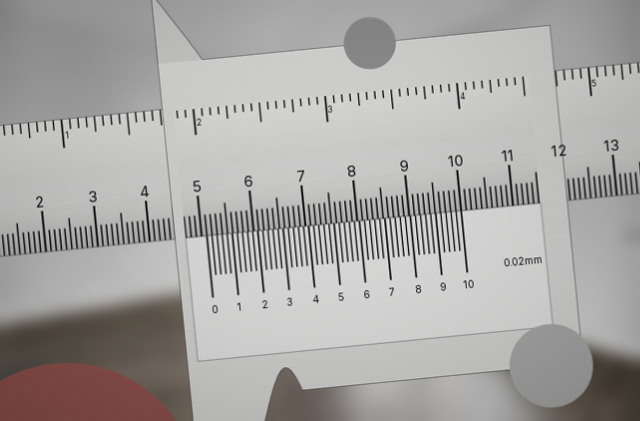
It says 51.0 mm
